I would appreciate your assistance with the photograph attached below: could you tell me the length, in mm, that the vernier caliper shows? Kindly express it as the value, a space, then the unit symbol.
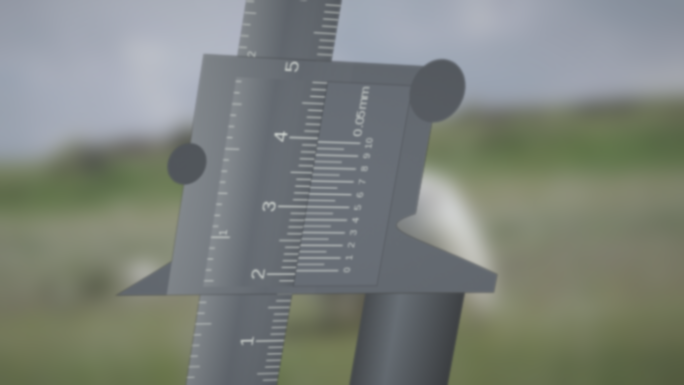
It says 20.5 mm
